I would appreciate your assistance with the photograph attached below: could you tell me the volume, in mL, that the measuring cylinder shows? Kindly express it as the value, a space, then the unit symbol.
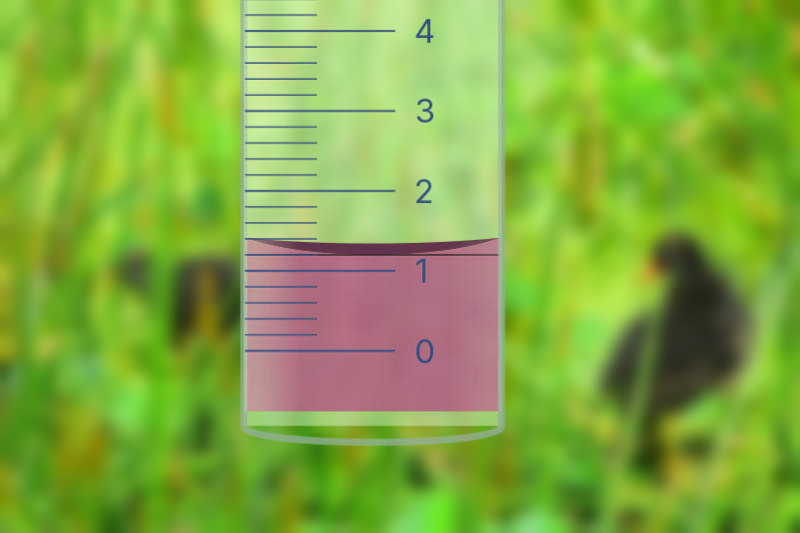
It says 1.2 mL
